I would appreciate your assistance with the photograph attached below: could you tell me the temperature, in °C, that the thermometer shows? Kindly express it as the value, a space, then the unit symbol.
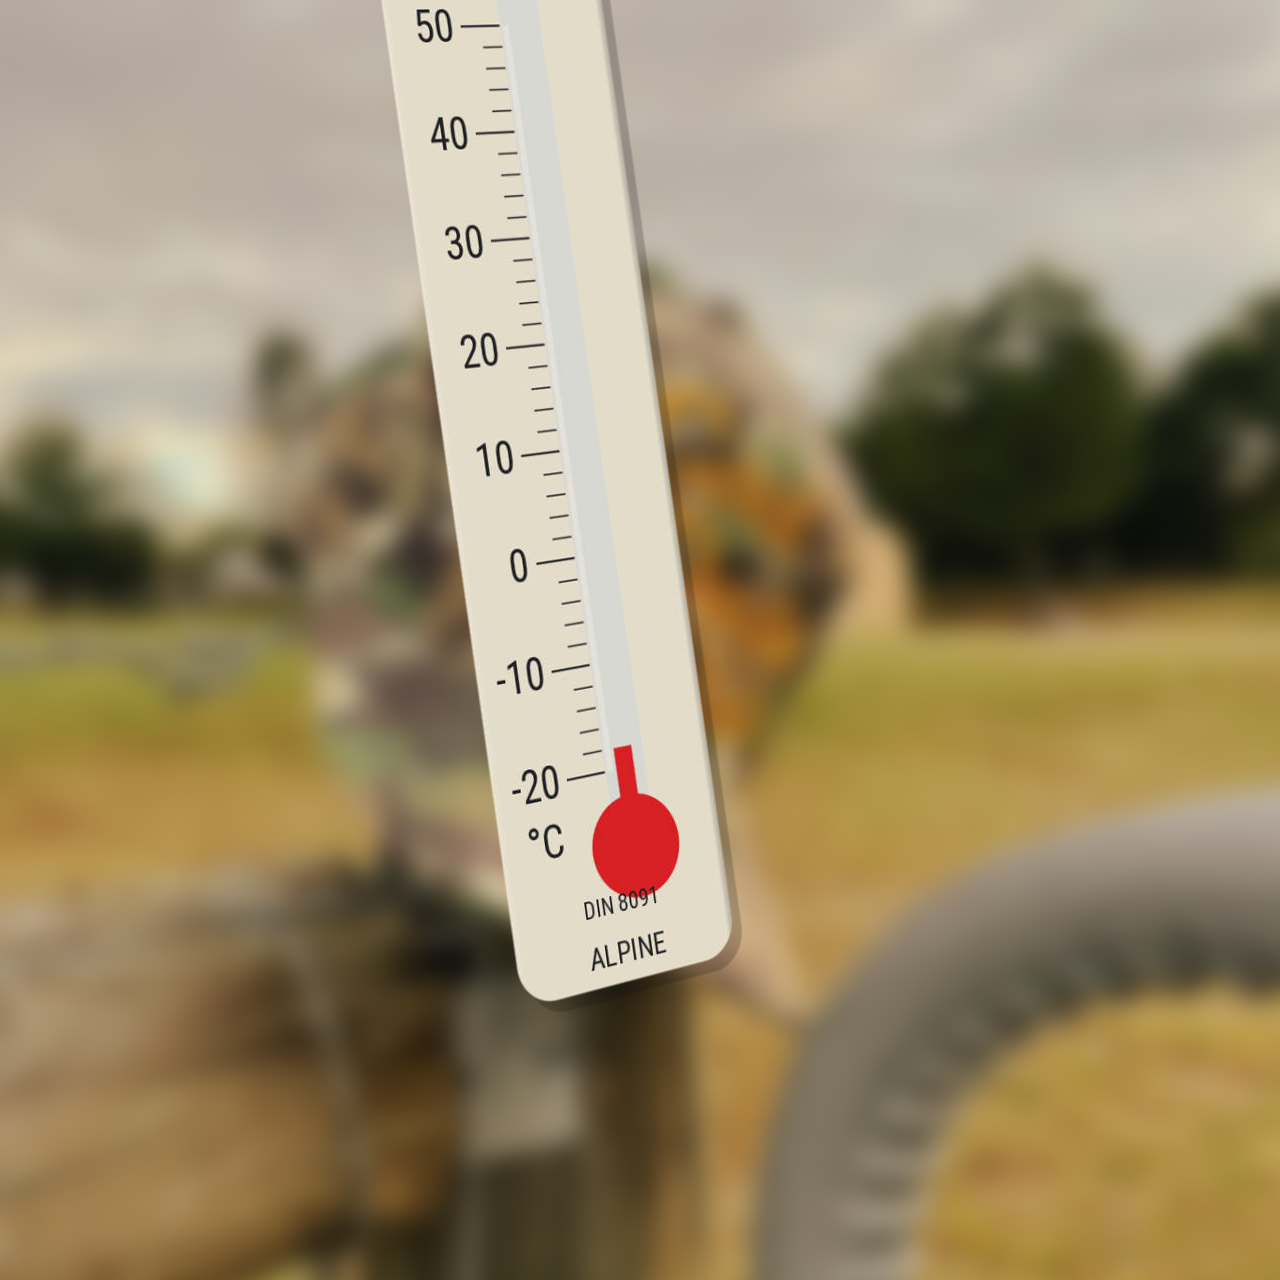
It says -18 °C
